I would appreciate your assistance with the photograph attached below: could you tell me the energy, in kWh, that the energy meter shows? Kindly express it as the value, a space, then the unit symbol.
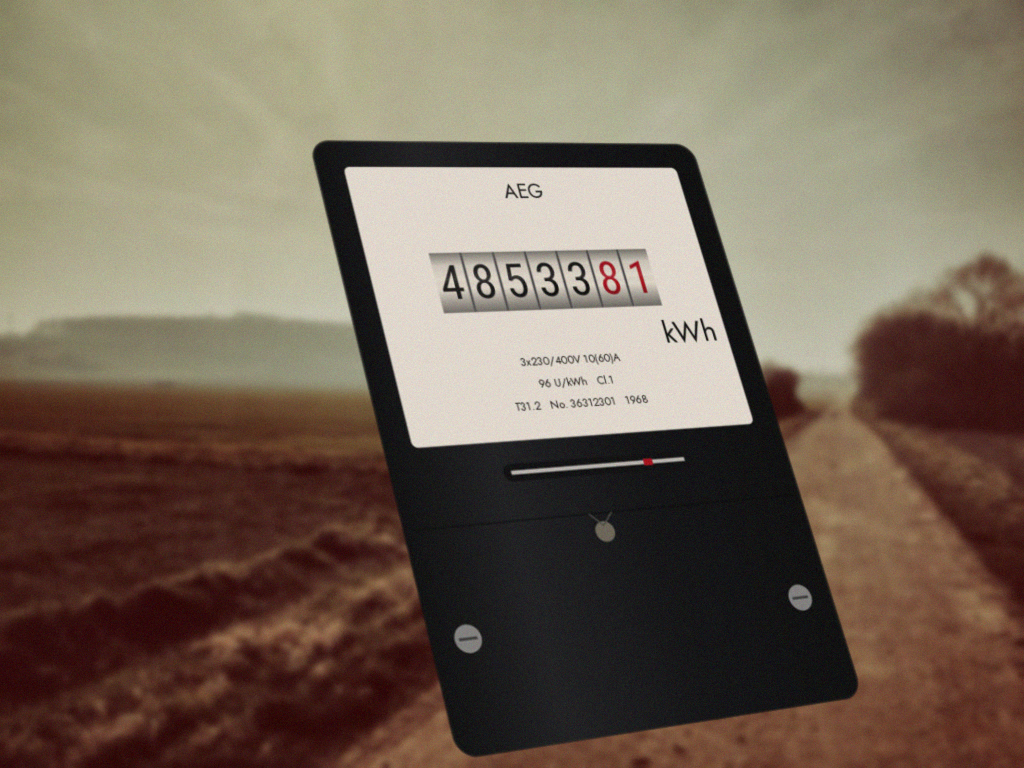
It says 48533.81 kWh
